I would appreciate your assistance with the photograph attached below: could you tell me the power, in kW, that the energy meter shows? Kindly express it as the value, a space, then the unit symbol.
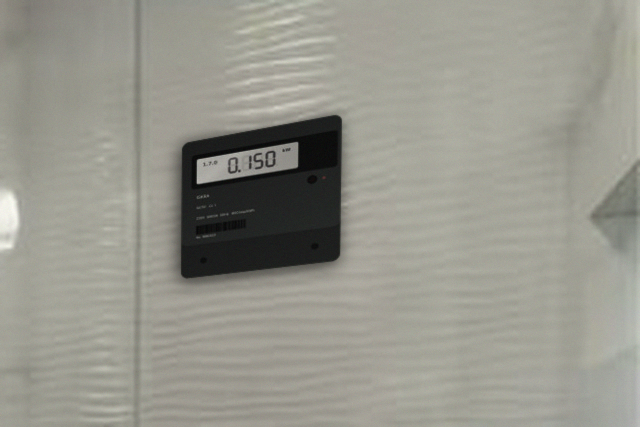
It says 0.150 kW
